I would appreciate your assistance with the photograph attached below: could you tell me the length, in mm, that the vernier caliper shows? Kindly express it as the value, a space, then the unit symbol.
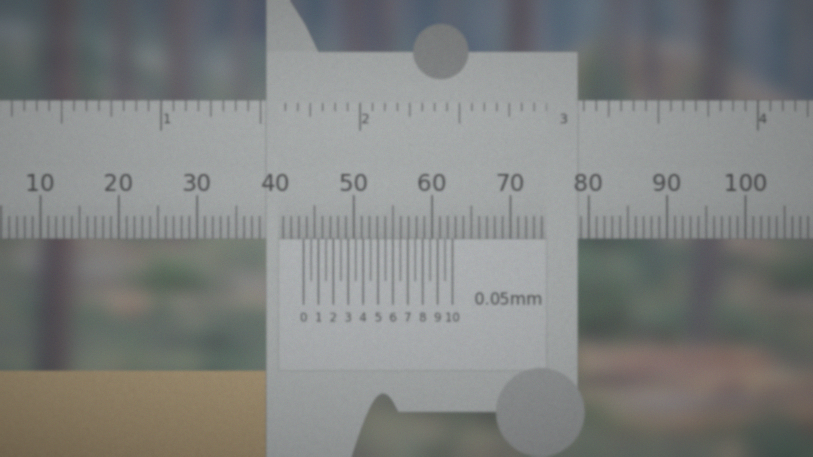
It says 43.6 mm
